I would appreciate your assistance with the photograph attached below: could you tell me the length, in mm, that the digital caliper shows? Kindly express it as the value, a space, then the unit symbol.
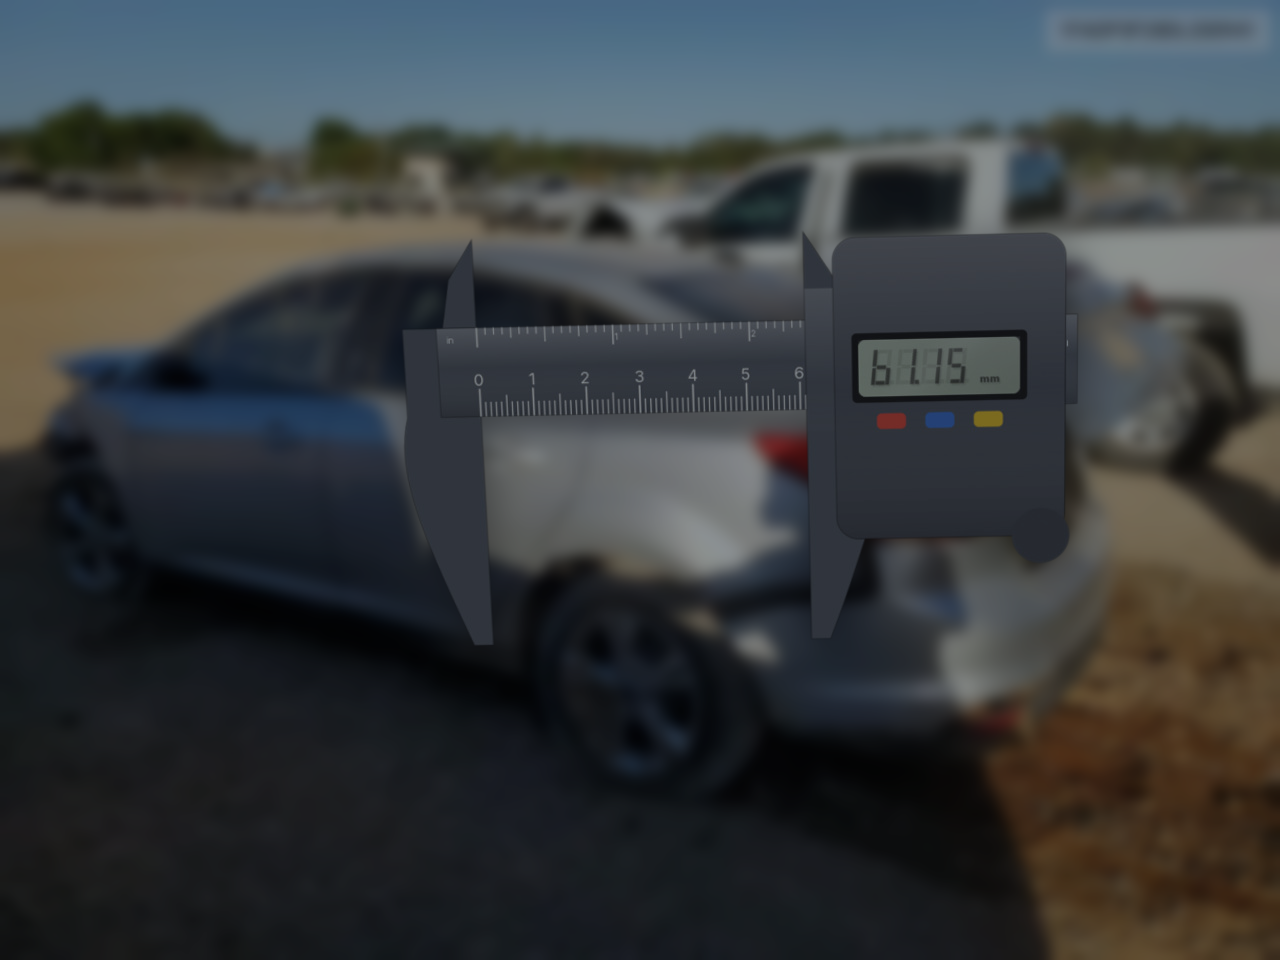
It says 61.15 mm
